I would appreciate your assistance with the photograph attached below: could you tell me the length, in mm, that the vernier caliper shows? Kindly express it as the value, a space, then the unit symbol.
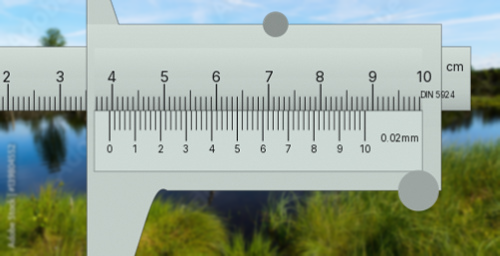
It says 39.5 mm
